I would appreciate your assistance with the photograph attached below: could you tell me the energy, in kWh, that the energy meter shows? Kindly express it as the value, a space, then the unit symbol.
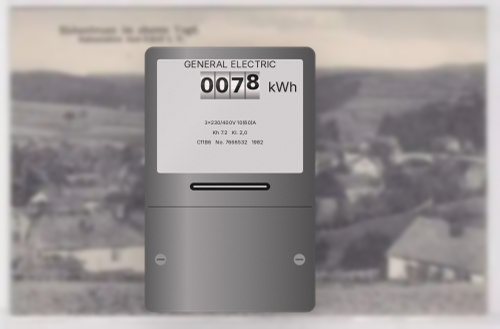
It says 78 kWh
